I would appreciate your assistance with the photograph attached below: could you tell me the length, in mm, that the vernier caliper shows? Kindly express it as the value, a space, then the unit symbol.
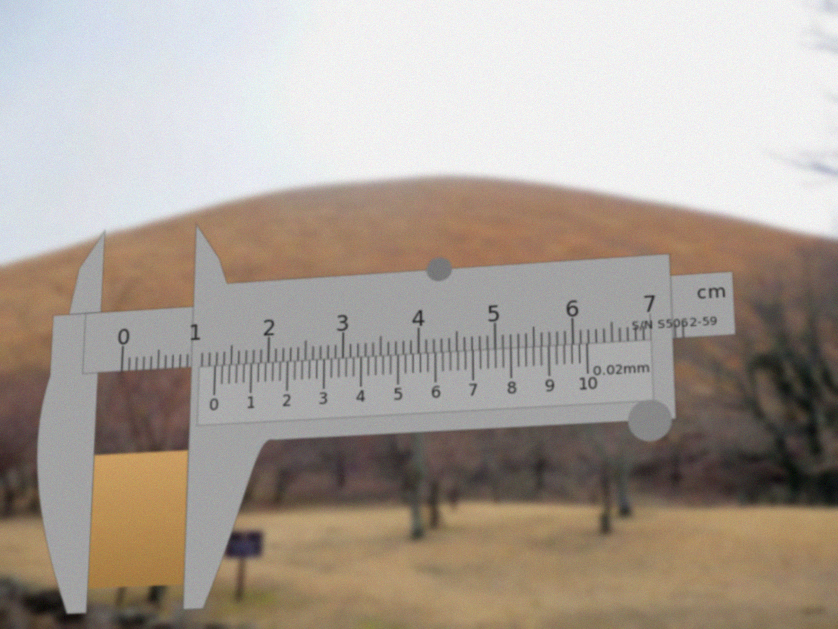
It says 12.8 mm
